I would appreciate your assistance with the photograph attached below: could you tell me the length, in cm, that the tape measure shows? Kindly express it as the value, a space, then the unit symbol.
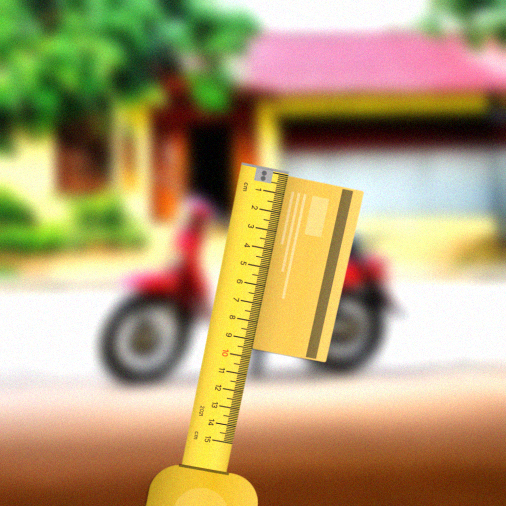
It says 9.5 cm
